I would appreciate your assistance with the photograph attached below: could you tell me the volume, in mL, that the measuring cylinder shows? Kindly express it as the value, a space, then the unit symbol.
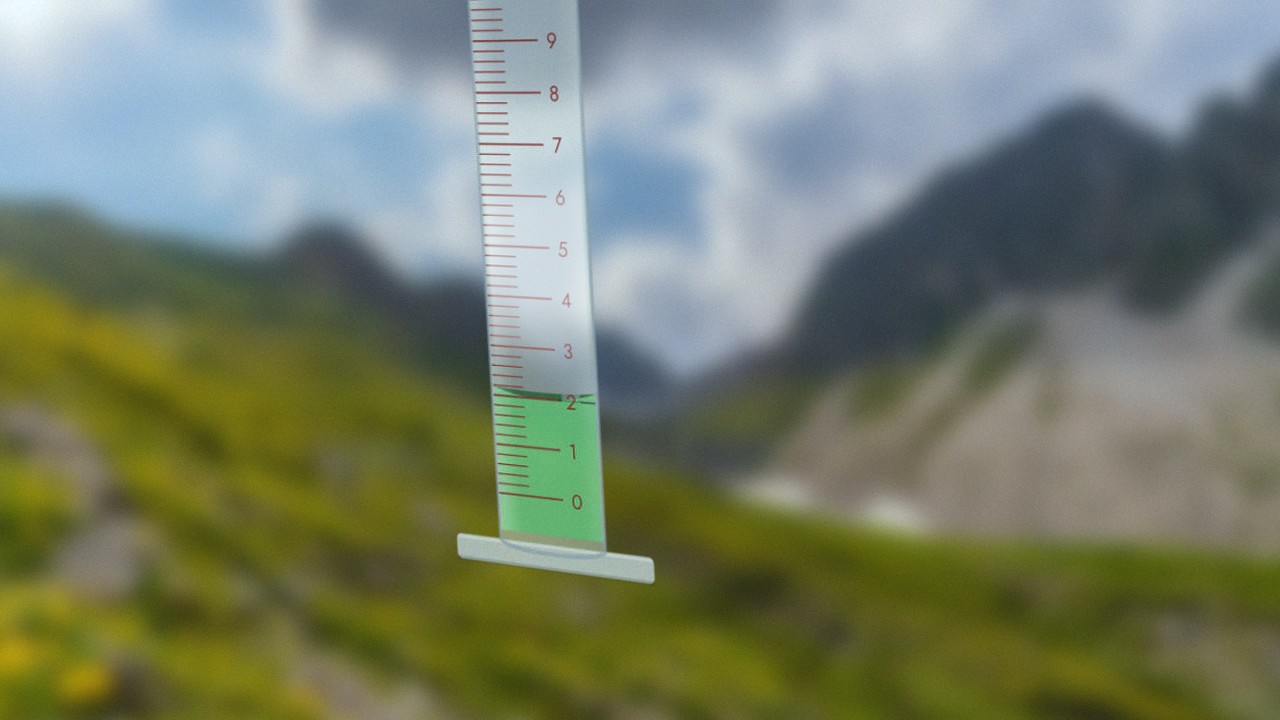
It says 2 mL
